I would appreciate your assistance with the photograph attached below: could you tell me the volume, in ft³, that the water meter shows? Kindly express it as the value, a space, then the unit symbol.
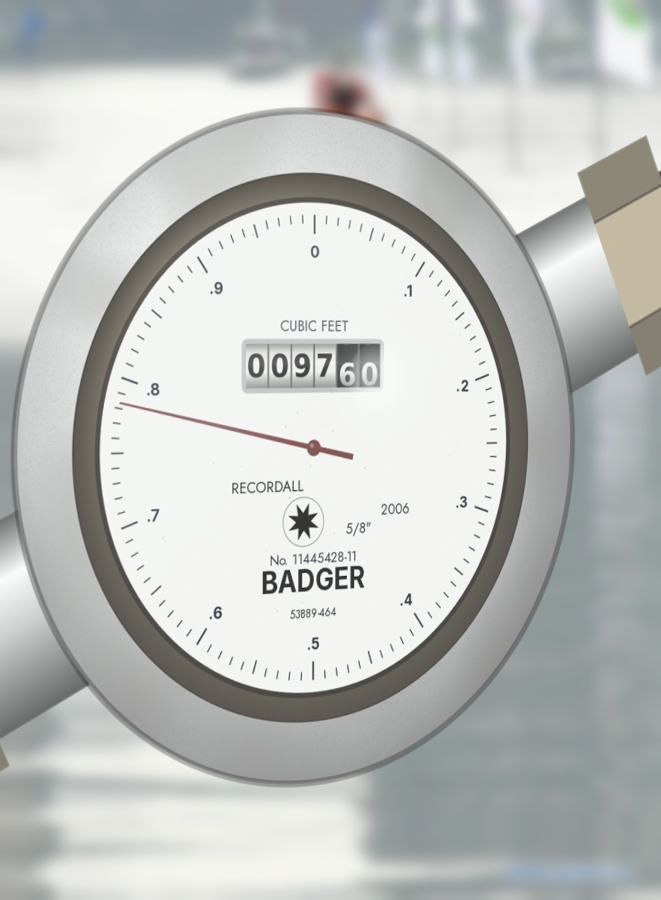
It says 9759.78 ft³
